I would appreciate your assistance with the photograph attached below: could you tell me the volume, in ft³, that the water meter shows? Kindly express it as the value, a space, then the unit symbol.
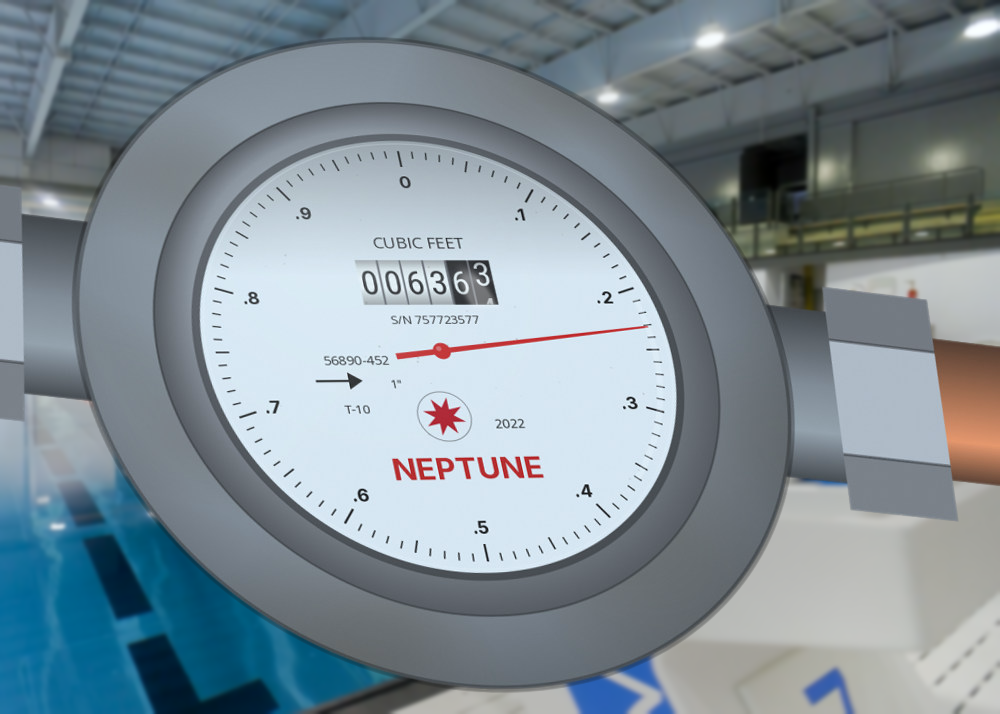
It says 6363.23 ft³
